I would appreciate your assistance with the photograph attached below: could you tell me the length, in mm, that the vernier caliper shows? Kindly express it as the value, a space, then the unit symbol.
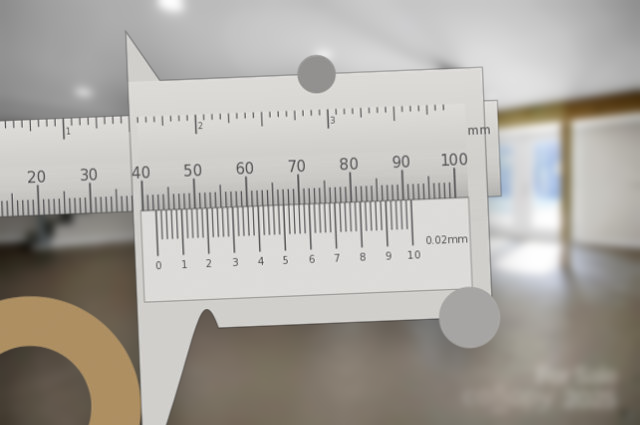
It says 42.5 mm
